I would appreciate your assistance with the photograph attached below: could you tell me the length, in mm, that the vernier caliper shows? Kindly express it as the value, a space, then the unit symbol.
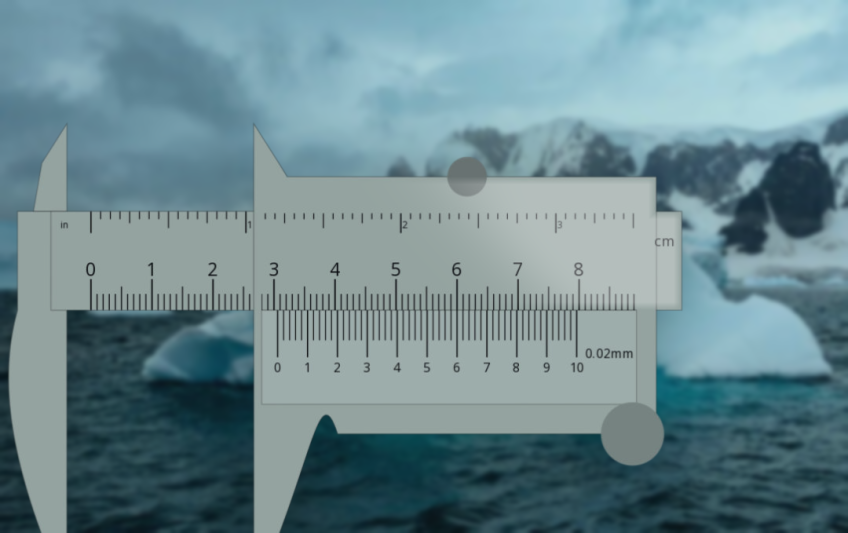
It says 30.6 mm
